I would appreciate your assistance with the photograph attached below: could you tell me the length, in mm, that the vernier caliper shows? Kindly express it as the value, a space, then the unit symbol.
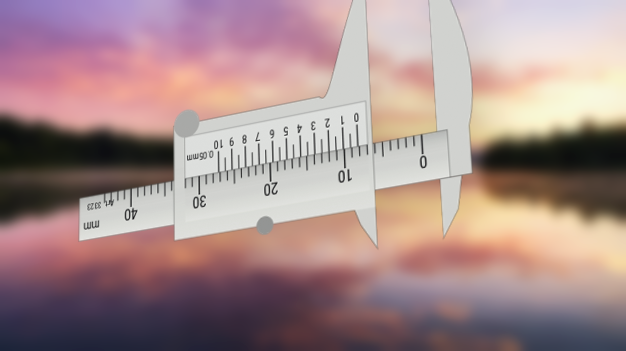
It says 8.2 mm
